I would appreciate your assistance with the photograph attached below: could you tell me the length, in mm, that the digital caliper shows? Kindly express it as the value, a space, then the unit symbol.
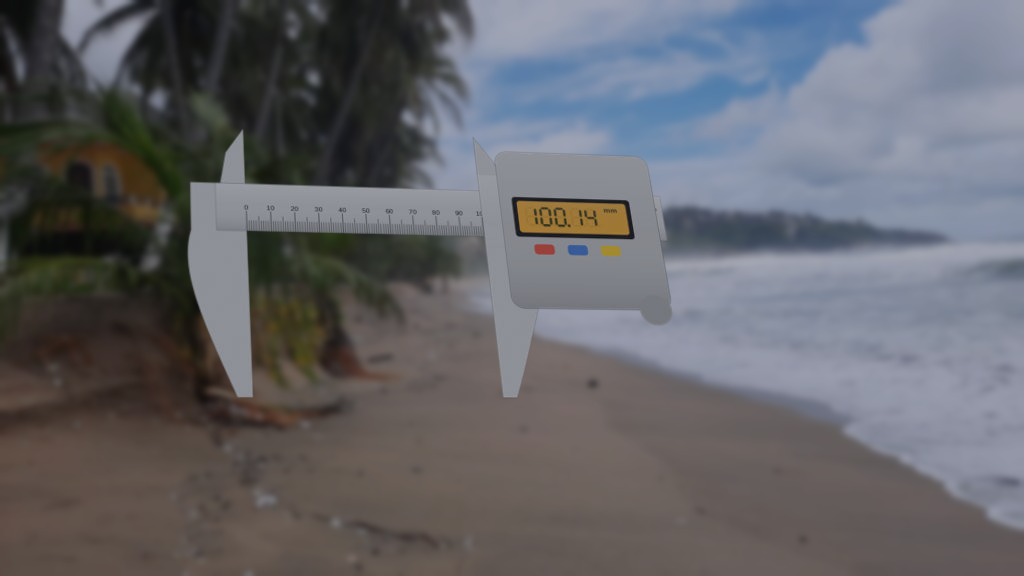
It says 100.14 mm
